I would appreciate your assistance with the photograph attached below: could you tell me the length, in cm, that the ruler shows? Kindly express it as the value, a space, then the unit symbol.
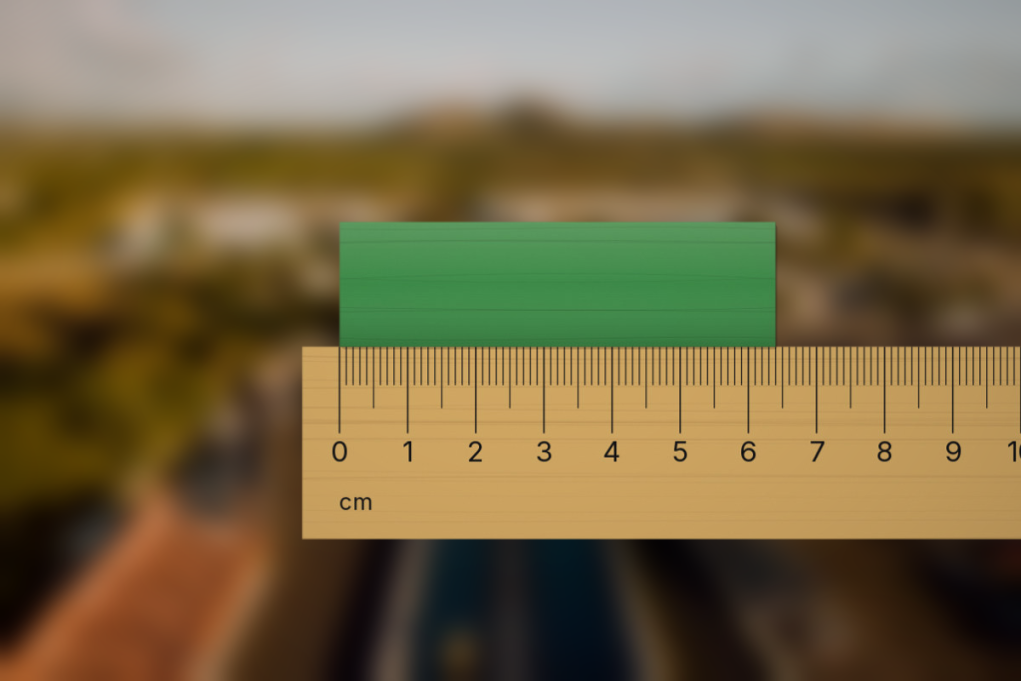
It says 6.4 cm
